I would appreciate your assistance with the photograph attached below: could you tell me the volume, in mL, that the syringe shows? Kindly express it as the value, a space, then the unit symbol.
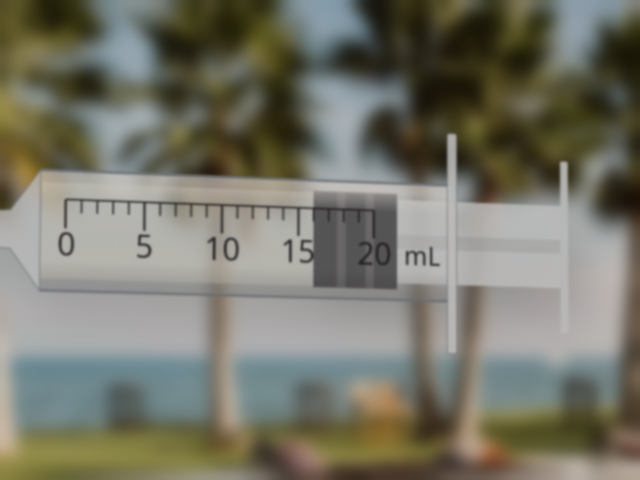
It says 16 mL
